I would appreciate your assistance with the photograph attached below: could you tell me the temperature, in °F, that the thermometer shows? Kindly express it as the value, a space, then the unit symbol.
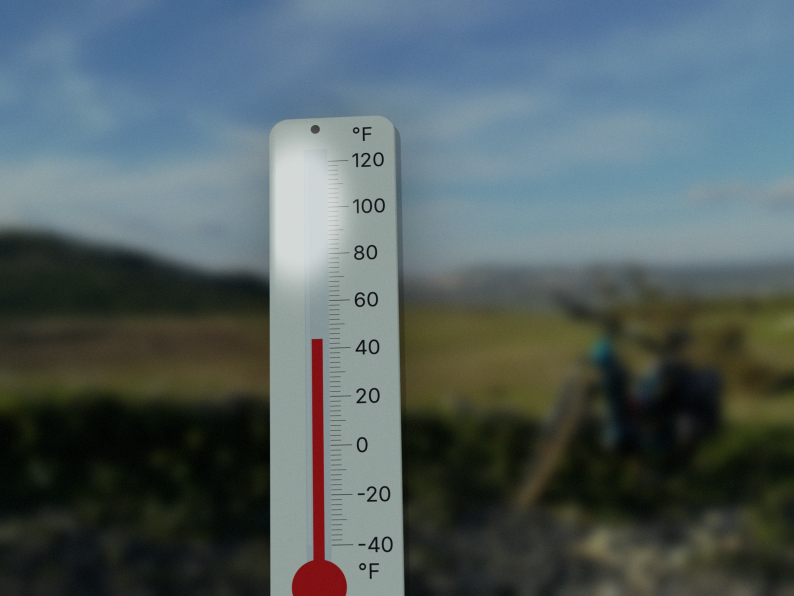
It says 44 °F
